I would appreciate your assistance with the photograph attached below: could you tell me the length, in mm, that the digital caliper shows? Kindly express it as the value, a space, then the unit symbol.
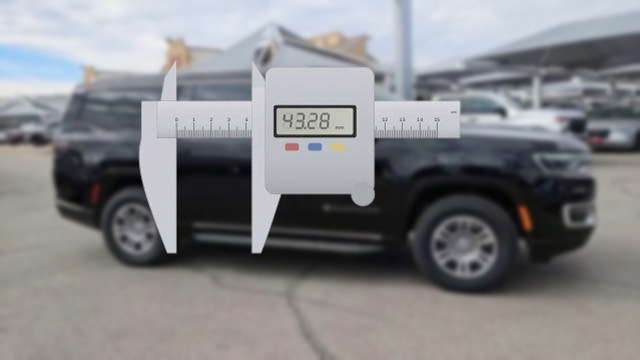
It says 43.28 mm
